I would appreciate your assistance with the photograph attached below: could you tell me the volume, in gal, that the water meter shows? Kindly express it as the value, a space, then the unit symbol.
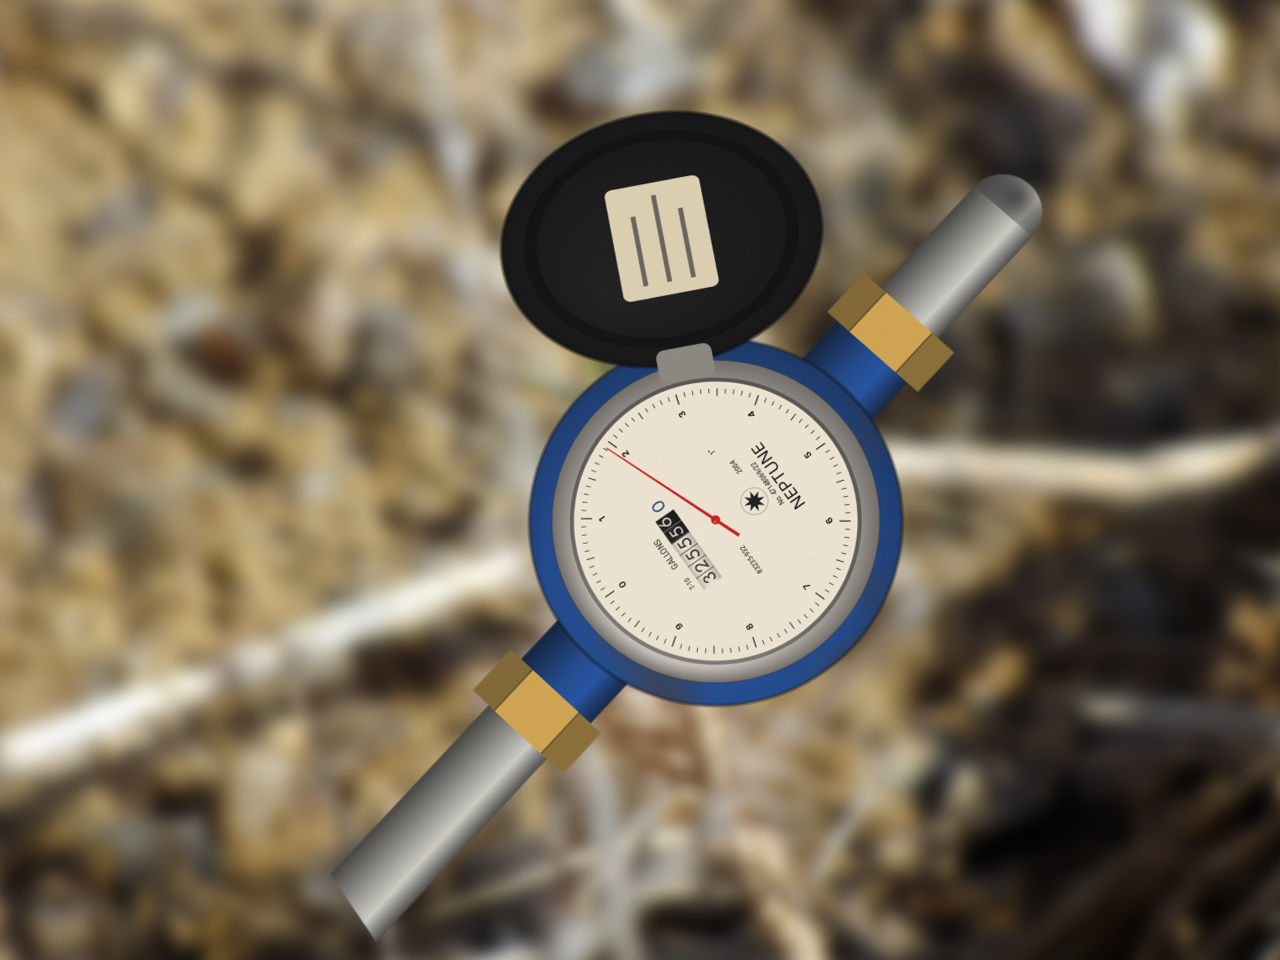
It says 3255561.9 gal
